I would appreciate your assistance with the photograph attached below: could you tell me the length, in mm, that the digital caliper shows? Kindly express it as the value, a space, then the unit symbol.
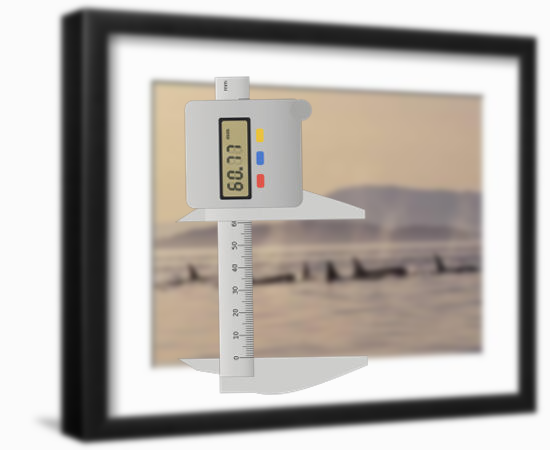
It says 60.77 mm
